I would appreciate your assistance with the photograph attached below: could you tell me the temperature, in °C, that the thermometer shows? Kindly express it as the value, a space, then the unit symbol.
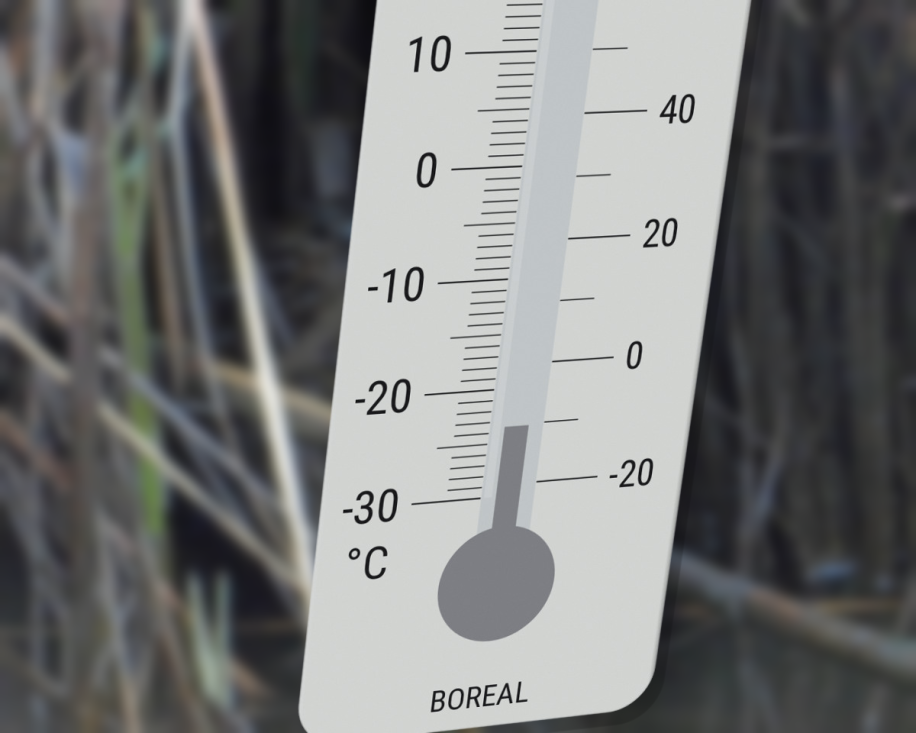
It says -23.5 °C
